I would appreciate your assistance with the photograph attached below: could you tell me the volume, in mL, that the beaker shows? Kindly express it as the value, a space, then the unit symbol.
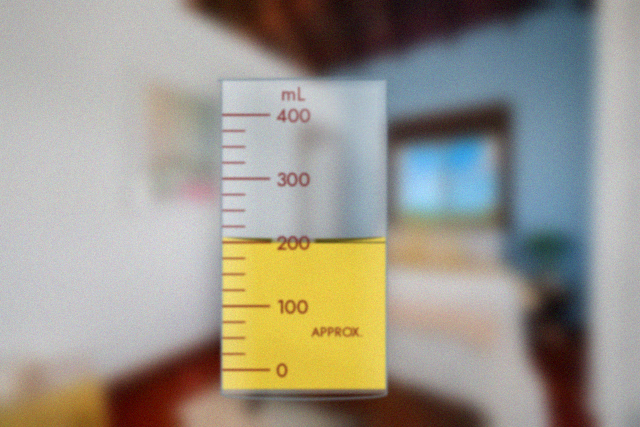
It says 200 mL
